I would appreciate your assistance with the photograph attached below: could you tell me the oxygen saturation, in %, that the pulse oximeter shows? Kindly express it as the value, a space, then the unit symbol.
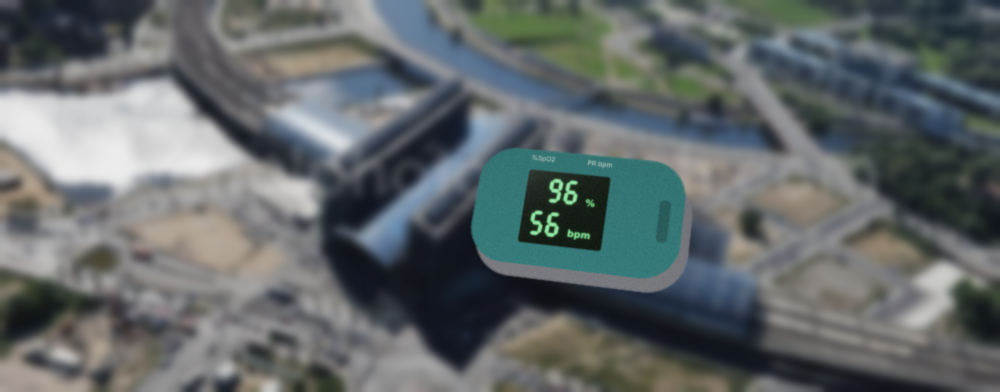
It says 96 %
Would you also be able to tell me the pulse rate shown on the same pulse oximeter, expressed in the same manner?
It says 56 bpm
